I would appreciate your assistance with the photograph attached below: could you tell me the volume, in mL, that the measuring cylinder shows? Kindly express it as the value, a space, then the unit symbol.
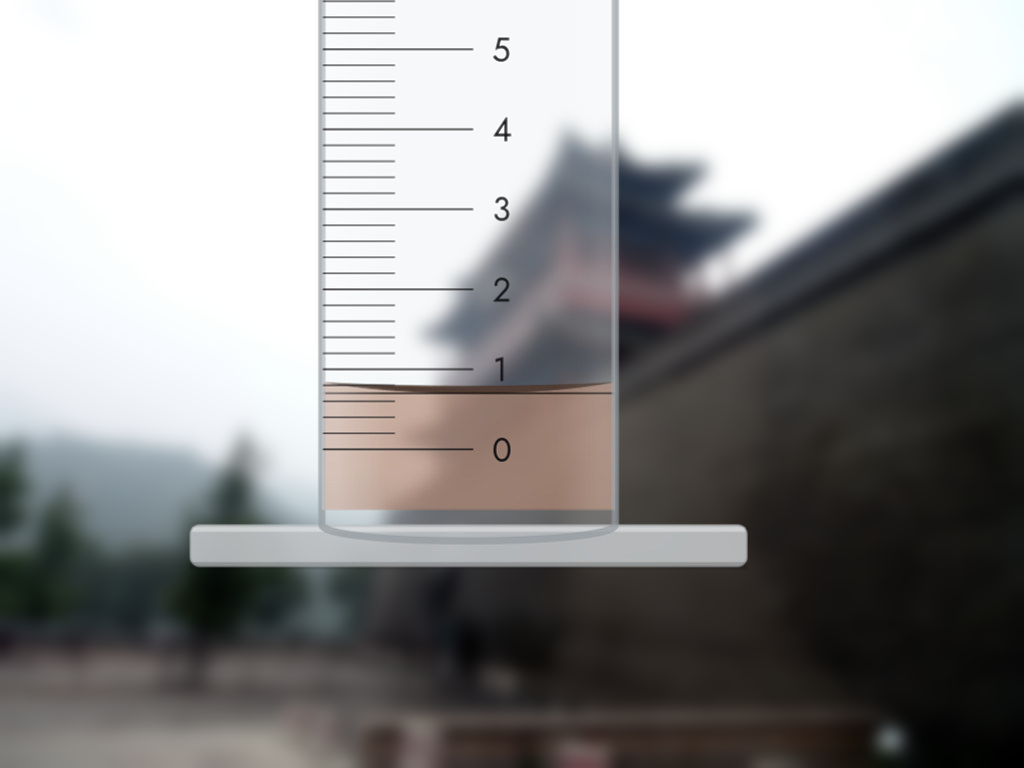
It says 0.7 mL
